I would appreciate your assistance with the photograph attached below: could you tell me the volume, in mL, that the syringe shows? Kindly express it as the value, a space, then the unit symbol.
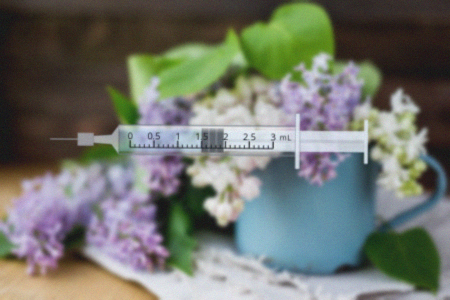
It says 1.5 mL
